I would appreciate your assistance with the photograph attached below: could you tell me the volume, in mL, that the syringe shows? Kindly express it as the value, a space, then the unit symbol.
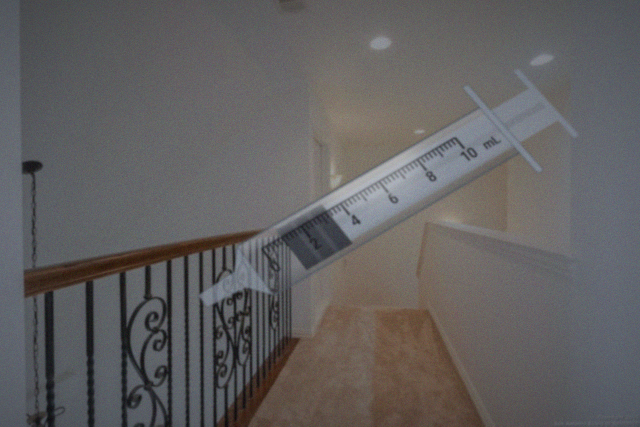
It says 1 mL
